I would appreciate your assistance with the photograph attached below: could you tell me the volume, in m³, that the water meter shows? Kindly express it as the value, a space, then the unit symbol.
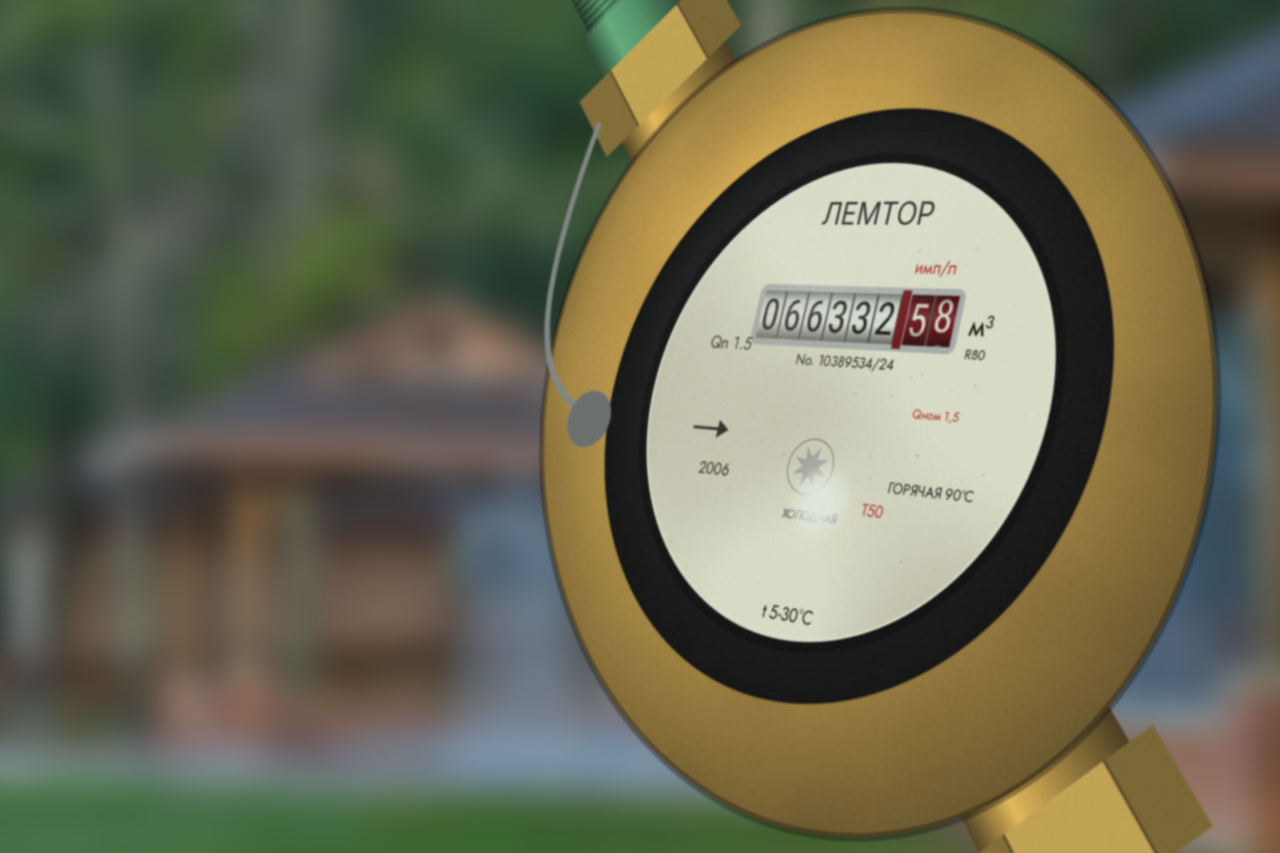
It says 66332.58 m³
